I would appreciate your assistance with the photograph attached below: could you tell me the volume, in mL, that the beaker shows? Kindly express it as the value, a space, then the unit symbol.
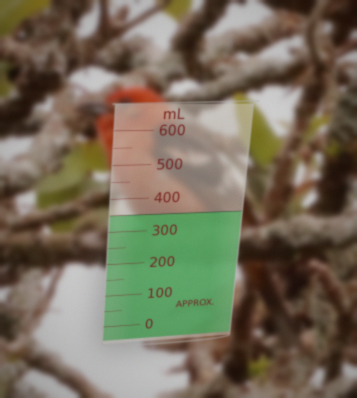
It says 350 mL
